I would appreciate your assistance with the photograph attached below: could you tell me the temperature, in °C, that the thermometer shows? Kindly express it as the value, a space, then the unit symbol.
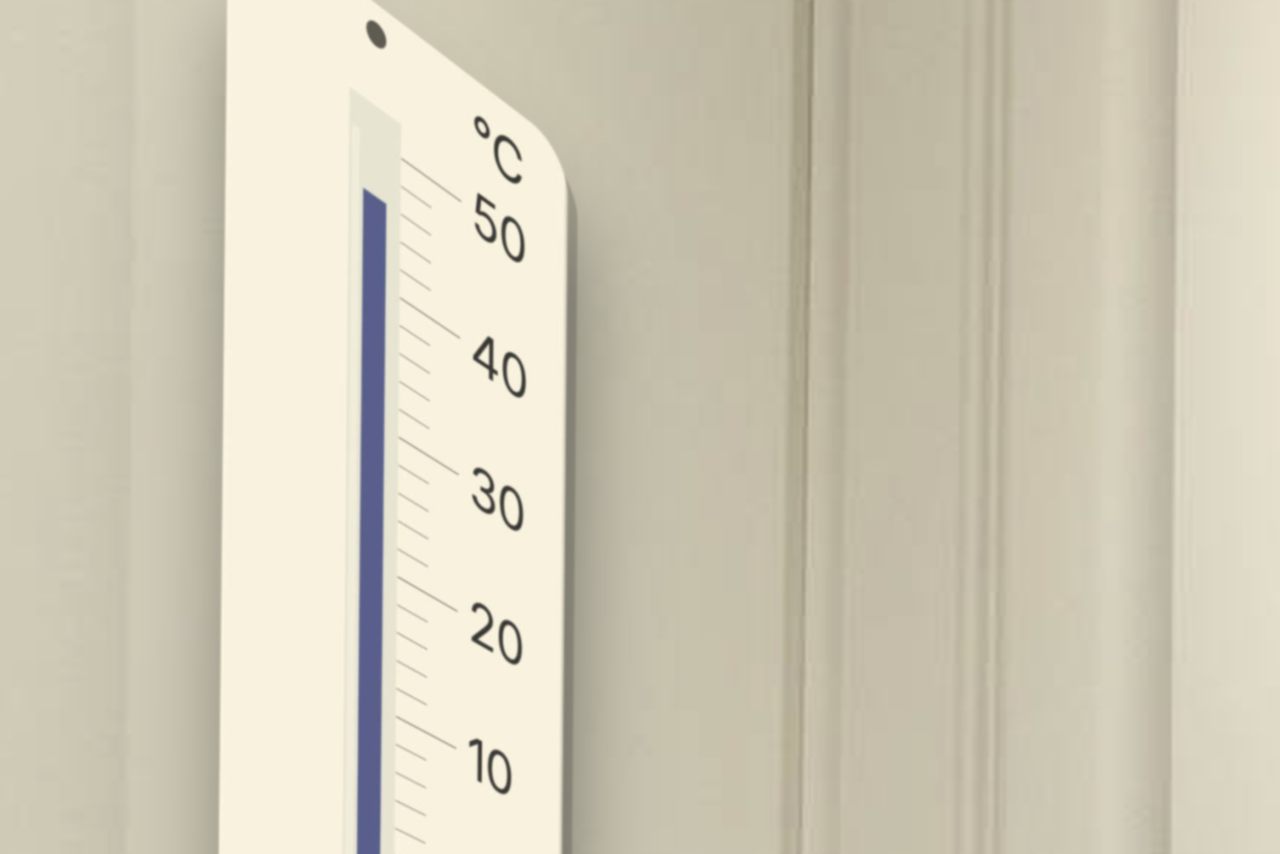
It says 46 °C
